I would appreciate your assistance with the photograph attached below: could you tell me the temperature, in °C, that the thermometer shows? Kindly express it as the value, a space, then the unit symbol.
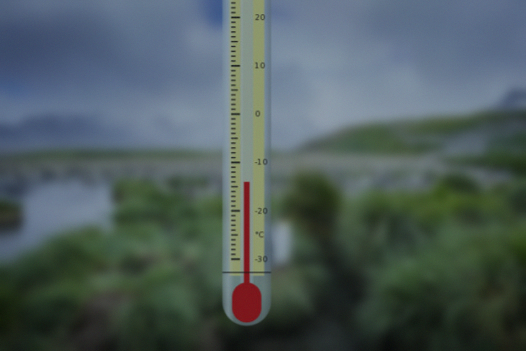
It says -14 °C
